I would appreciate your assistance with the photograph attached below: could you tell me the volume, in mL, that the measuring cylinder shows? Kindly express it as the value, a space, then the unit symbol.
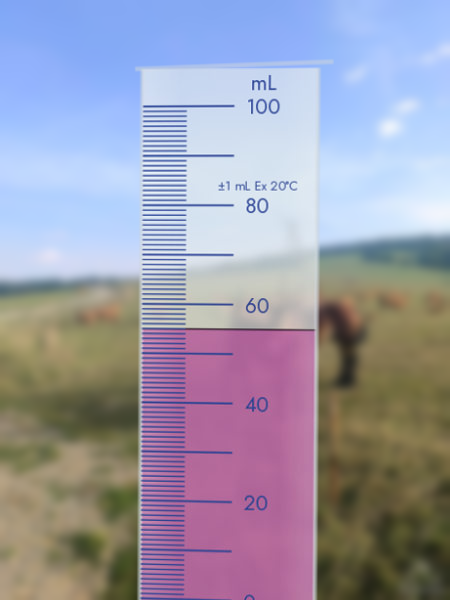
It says 55 mL
